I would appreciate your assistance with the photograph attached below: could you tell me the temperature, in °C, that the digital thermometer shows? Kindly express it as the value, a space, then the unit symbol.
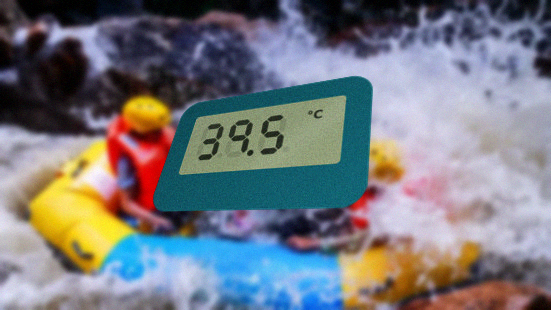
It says 39.5 °C
